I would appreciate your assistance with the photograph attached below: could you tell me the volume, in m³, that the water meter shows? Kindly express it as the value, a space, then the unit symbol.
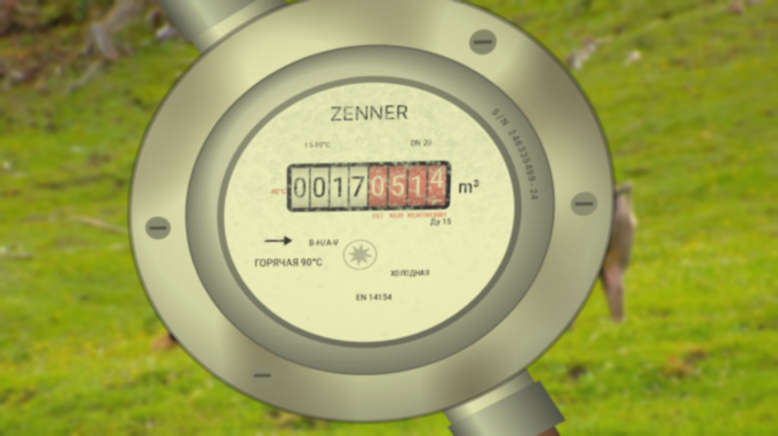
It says 17.0514 m³
